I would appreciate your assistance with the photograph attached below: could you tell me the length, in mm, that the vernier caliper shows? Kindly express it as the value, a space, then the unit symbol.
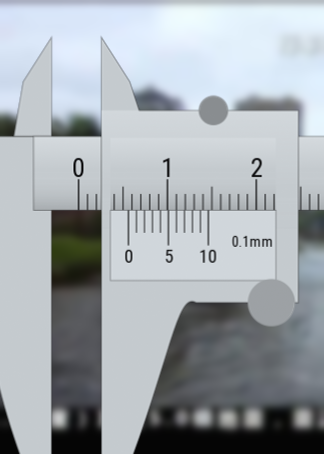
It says 5.6 mm
